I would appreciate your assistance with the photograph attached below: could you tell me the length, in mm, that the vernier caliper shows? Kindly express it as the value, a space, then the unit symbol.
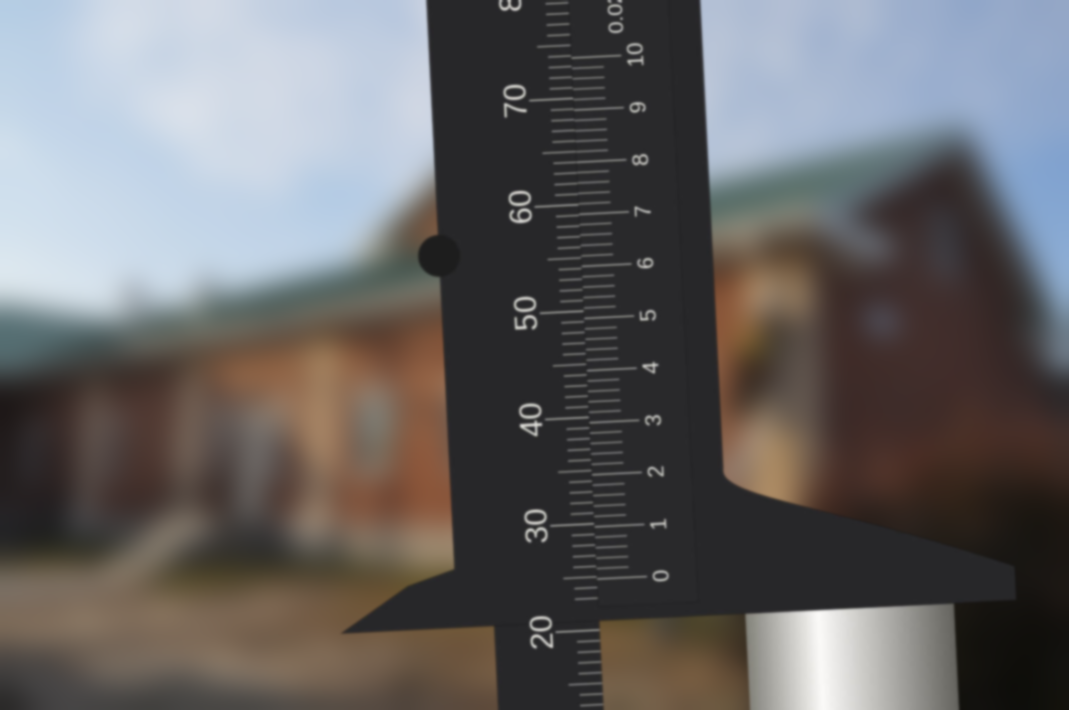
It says 24.8 mm
